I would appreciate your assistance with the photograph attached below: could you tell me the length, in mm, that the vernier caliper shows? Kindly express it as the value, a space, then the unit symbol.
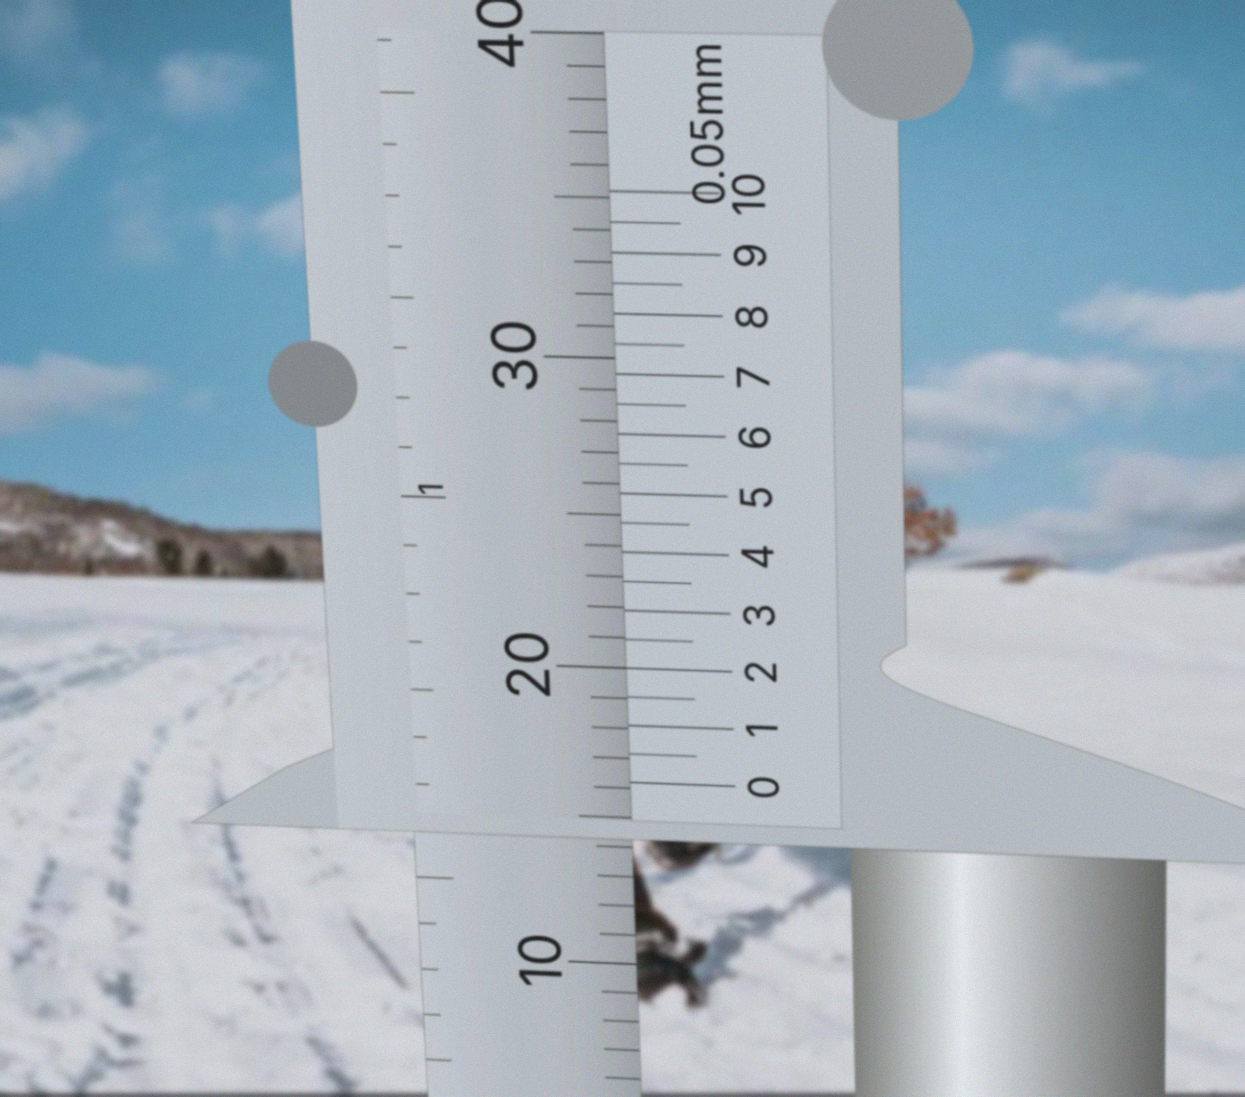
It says 16.20 mm
